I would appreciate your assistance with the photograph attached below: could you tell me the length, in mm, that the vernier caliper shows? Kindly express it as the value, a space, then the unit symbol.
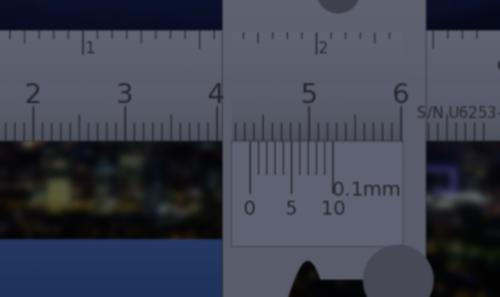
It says 43.6 mm
